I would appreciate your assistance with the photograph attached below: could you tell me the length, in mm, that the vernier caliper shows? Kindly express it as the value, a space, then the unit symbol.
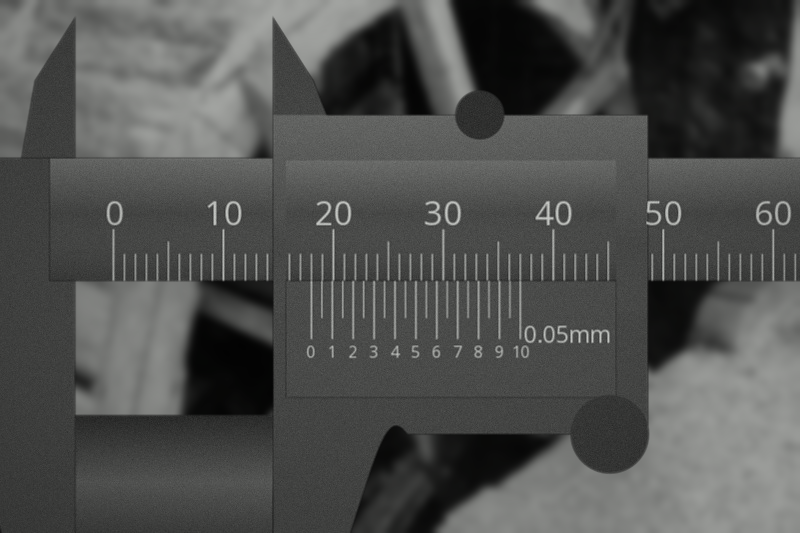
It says 18.0 mm
